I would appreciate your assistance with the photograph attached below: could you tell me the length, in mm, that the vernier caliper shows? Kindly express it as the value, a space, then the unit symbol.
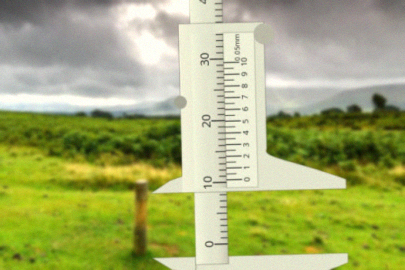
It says 10.4 mm
